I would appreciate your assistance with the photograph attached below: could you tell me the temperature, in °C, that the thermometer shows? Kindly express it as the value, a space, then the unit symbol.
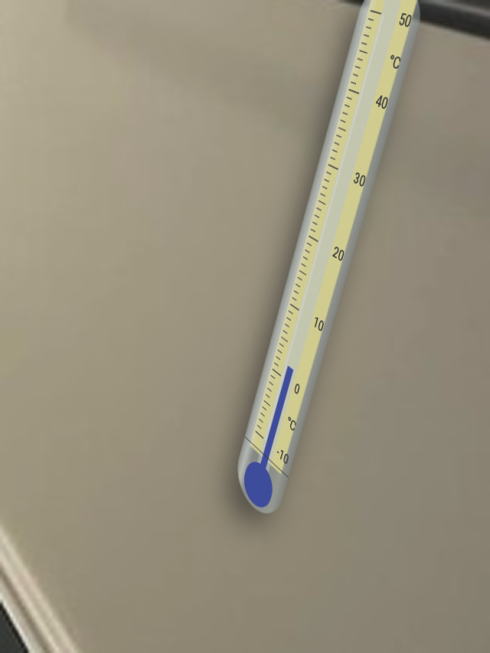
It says 2 °C
